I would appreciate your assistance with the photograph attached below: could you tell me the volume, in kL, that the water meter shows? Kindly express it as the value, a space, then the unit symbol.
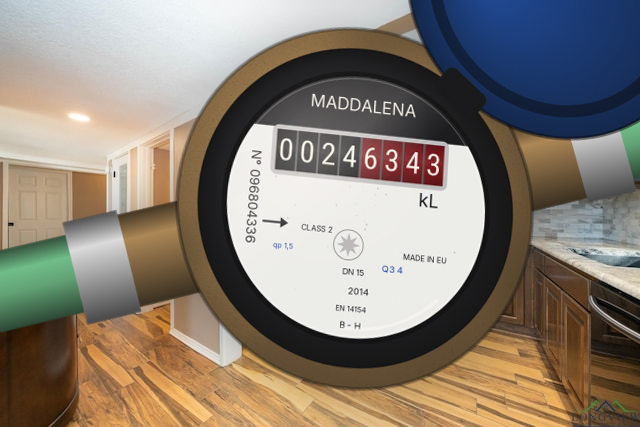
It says 24.6343 kL
